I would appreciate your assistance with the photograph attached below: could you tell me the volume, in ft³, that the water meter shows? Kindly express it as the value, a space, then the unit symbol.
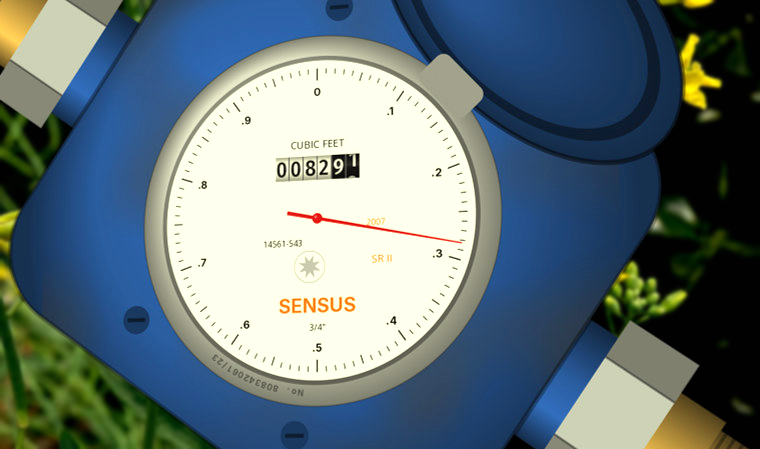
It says 8291.28 ft³
